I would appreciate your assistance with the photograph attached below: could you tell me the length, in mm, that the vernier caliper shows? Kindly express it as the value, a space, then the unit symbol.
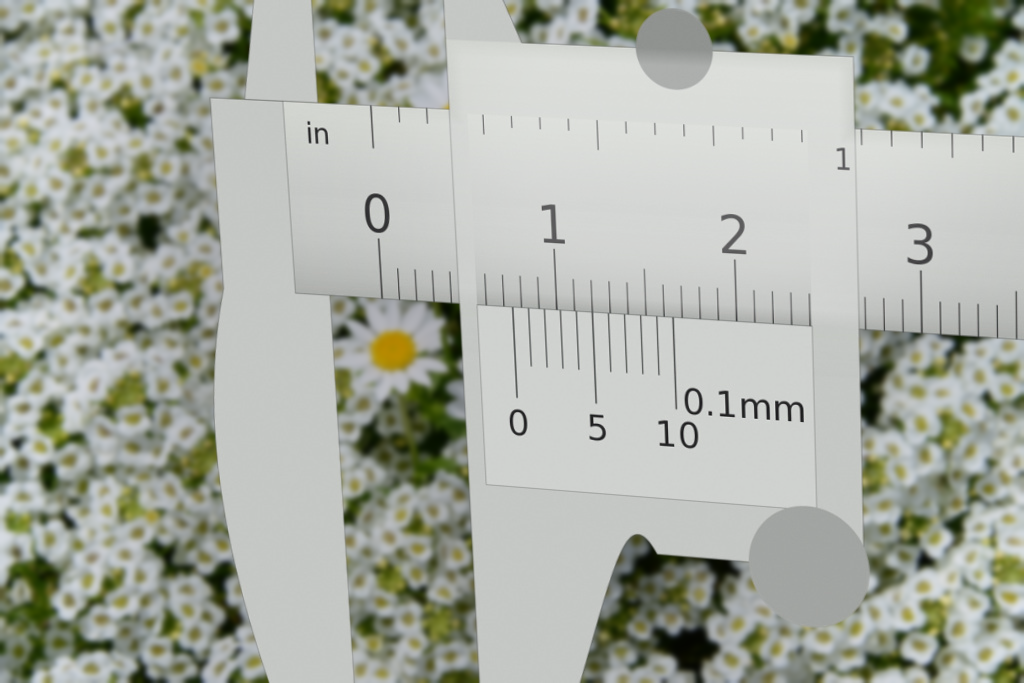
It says 7.5 mm
